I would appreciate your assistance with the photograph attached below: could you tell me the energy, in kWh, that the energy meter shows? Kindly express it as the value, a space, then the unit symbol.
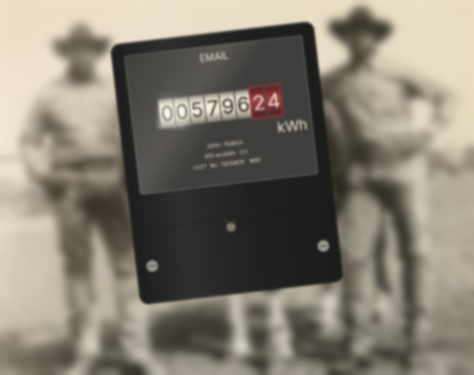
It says 5796.24 kWh
